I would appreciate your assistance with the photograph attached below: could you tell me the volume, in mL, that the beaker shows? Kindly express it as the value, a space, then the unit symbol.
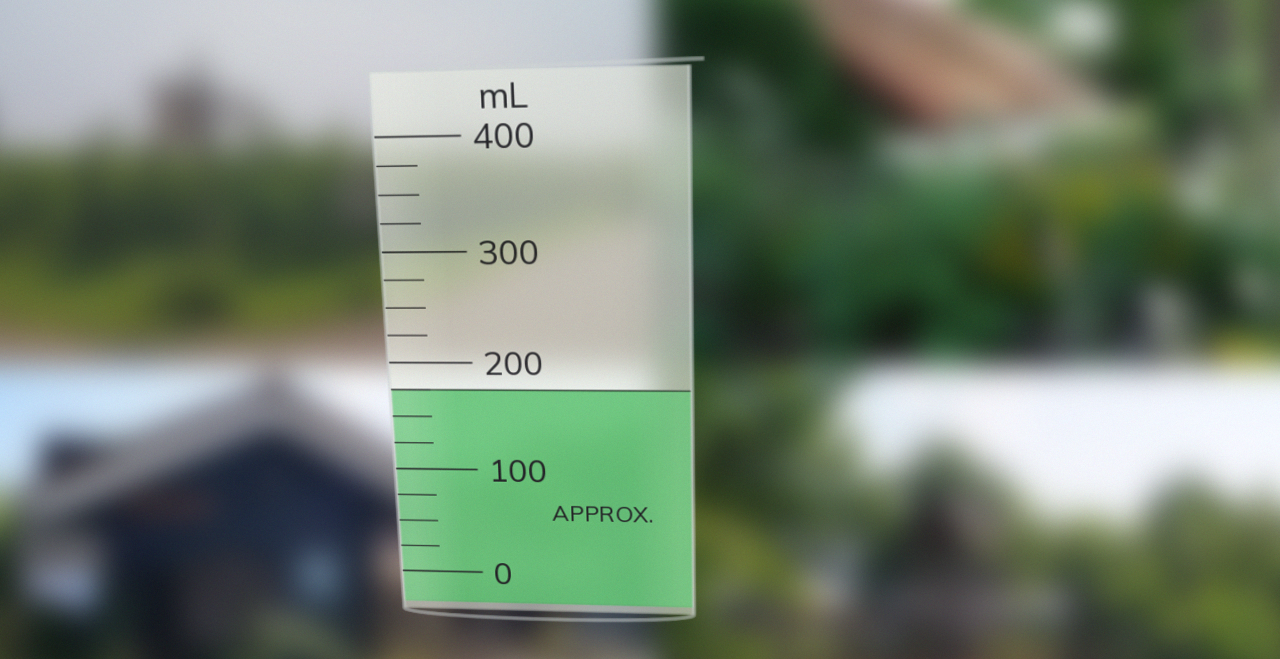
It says 175 mL
